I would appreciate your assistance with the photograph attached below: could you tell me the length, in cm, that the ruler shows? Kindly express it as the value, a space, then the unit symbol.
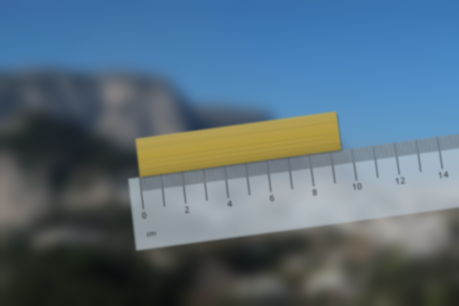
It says 9.5 cm
